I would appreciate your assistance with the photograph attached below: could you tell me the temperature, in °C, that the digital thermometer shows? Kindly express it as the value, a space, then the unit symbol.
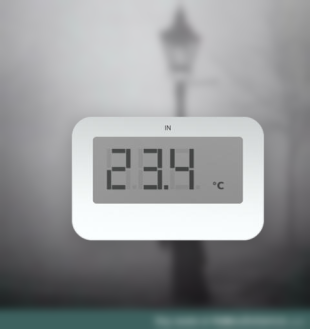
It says 23.4 °C
